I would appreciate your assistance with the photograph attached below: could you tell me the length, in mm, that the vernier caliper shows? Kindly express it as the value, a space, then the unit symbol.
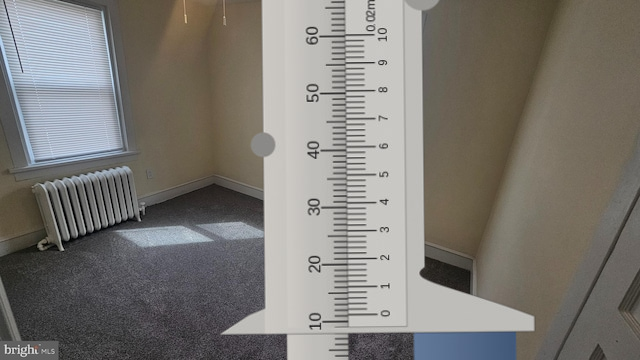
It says 11.2 mm
